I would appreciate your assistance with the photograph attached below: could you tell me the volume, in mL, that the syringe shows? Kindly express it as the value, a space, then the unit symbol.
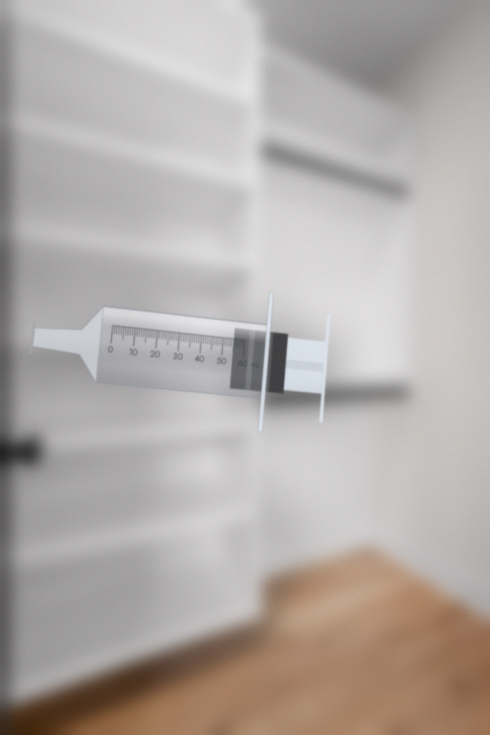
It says 55 mL
